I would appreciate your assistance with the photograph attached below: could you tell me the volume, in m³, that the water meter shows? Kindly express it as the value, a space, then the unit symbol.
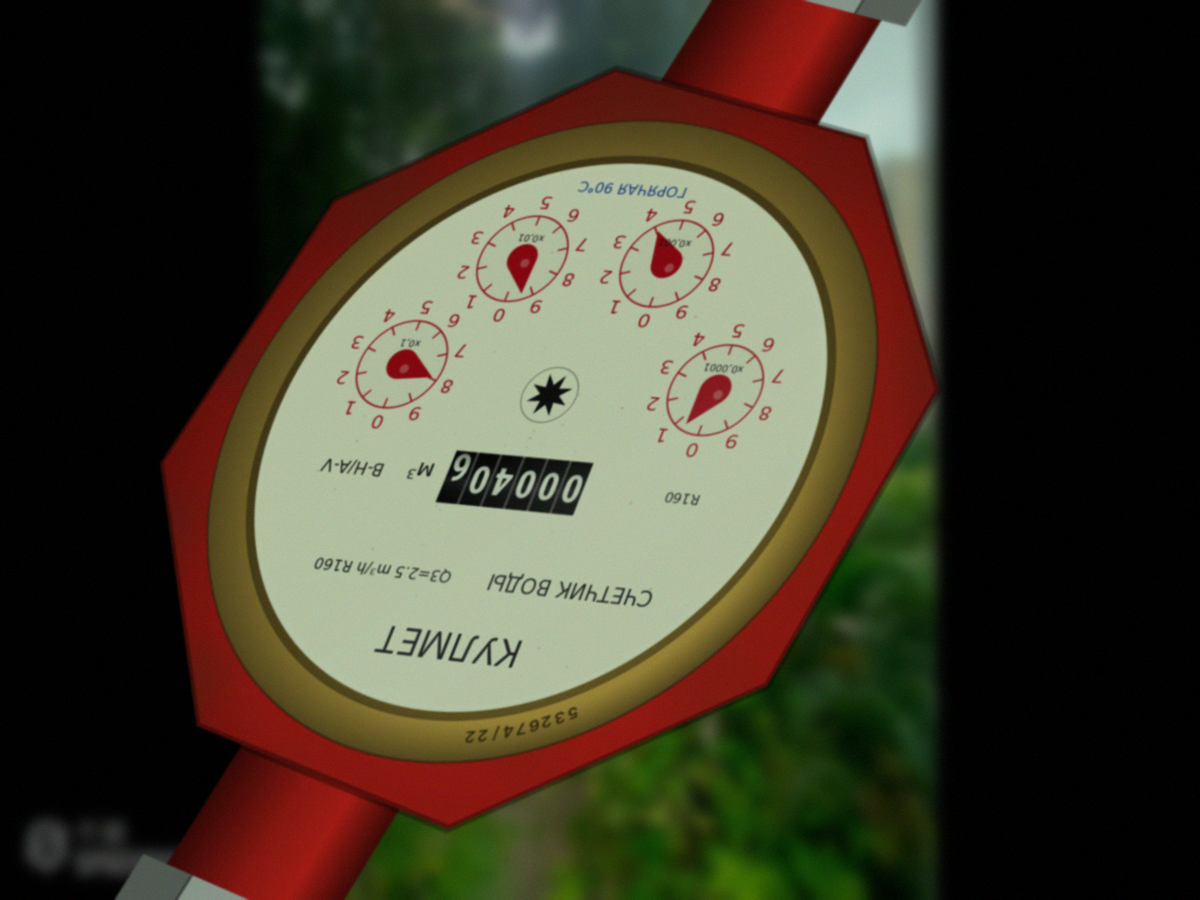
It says 405.7940 m³
